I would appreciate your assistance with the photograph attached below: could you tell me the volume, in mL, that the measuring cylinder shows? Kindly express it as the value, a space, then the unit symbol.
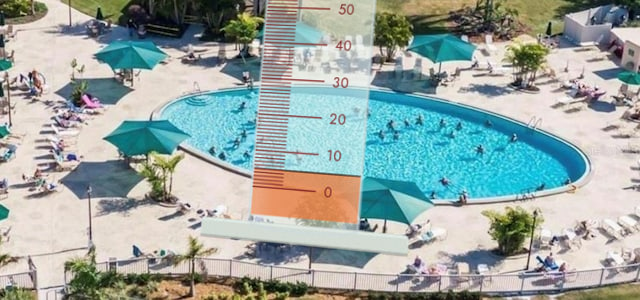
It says 5 mL
